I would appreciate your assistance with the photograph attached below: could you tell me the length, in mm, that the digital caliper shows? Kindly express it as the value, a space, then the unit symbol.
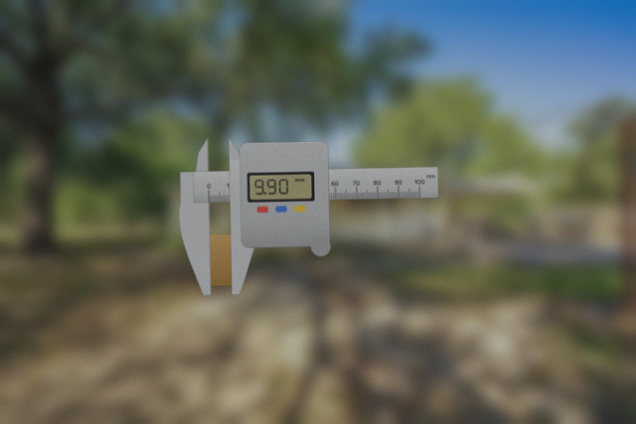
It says 9.90 mm
